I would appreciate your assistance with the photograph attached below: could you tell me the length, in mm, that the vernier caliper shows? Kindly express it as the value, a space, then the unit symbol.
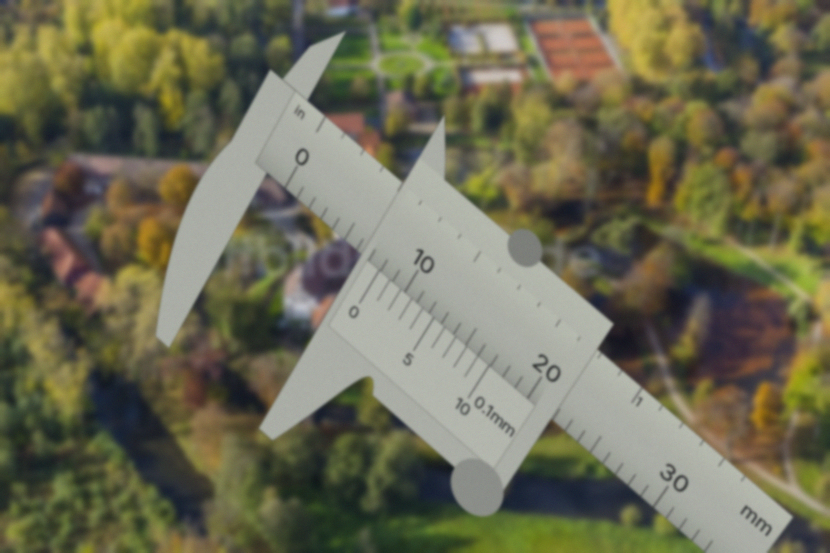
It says 7.9 mm
